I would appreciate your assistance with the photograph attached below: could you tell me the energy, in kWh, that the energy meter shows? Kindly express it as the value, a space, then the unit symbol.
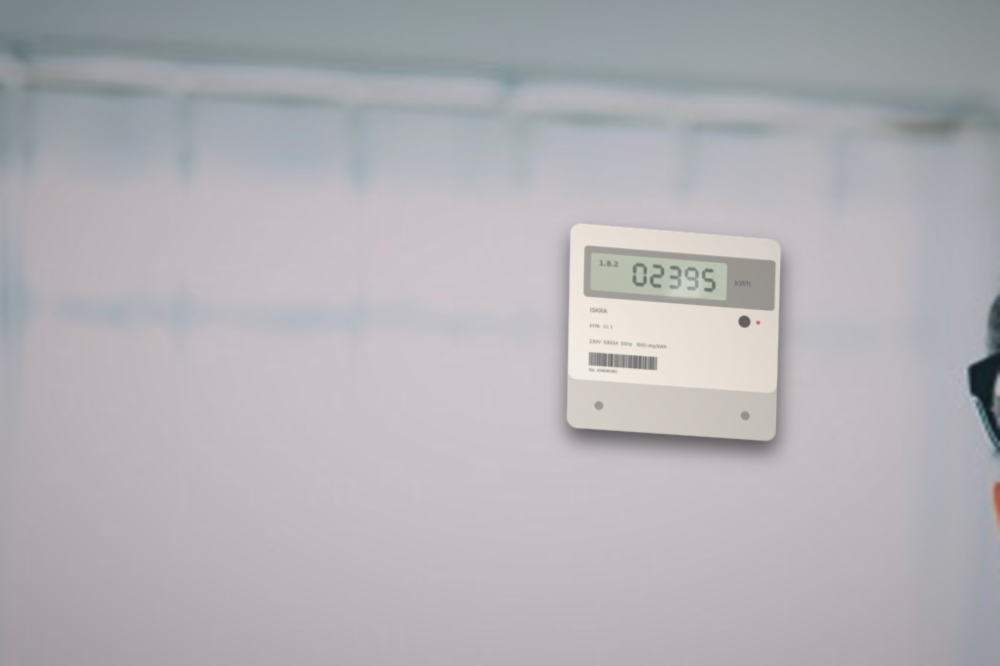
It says 2395 kWh
